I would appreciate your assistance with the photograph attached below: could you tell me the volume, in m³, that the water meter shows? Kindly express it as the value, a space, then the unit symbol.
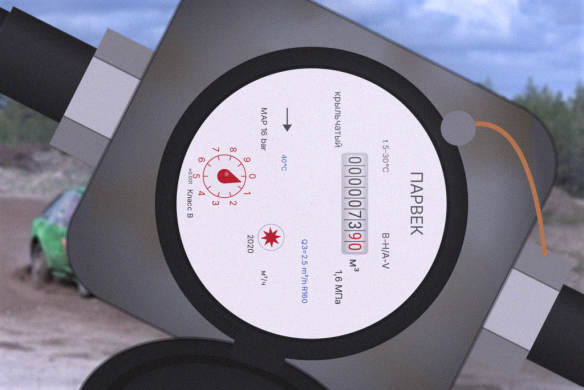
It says 73.900 m³
